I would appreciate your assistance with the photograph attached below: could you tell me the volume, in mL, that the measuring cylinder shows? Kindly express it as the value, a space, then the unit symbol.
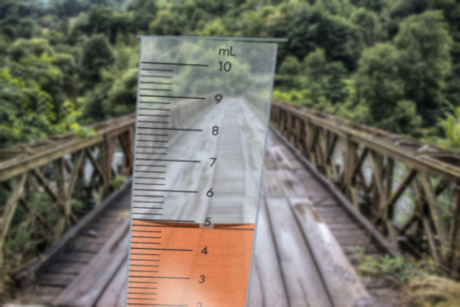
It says 4.8 mL
